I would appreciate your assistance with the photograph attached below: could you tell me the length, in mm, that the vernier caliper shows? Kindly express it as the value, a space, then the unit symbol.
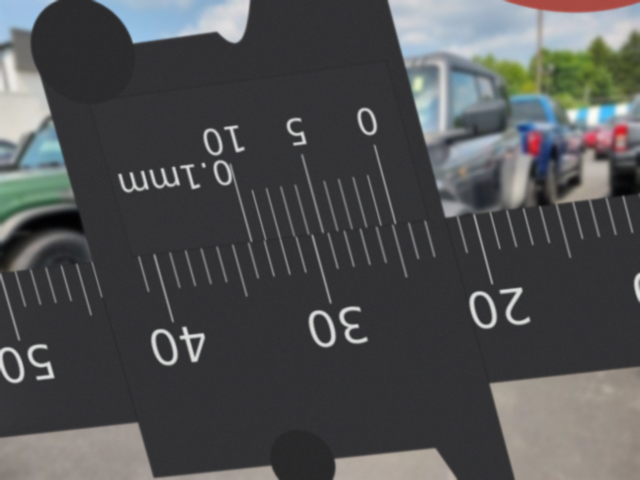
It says 24.8 mm
